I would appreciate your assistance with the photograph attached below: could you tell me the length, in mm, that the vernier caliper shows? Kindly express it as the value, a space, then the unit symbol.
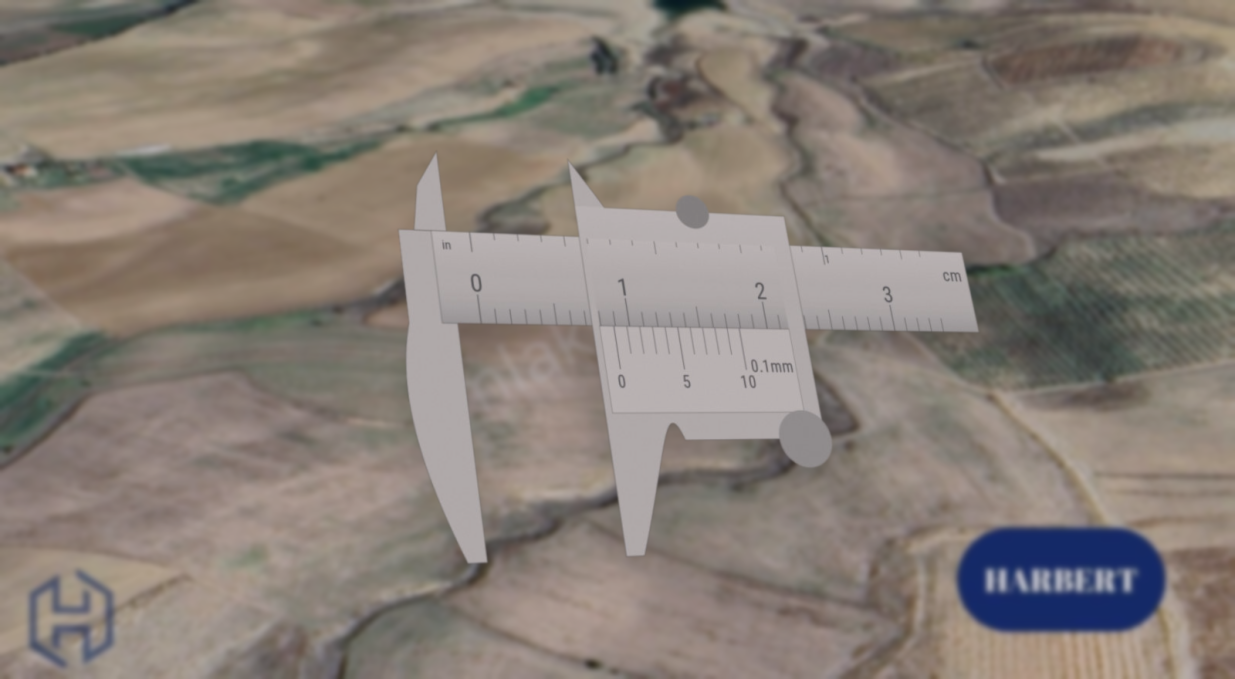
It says 8.9 mm
